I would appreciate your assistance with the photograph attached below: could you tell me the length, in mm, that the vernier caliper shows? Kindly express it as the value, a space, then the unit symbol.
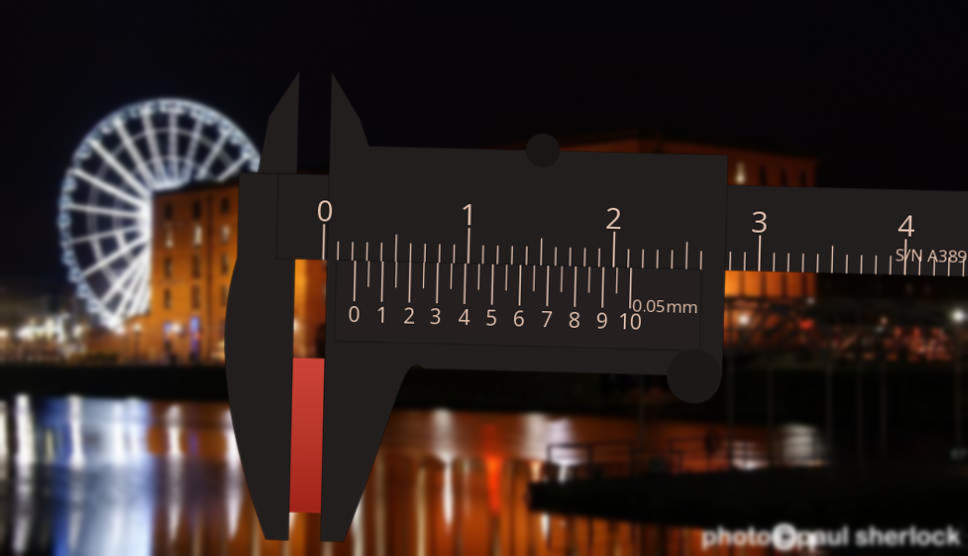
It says 2.2 mm
